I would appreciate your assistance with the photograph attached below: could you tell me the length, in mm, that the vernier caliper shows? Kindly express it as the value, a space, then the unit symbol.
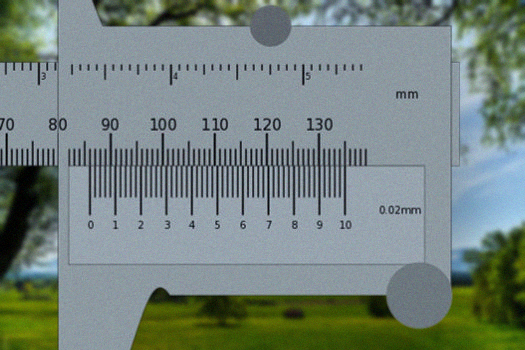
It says 86.0 mm
